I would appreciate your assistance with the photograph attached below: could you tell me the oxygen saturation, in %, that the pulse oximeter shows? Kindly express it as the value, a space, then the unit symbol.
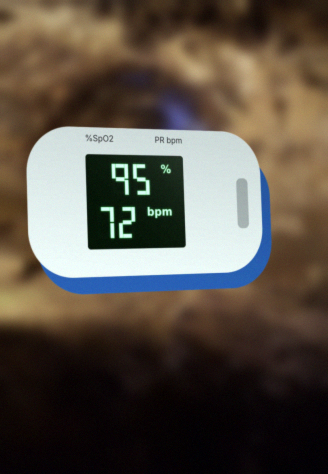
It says 95 %
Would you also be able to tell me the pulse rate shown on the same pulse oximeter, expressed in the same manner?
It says 72 bpm
